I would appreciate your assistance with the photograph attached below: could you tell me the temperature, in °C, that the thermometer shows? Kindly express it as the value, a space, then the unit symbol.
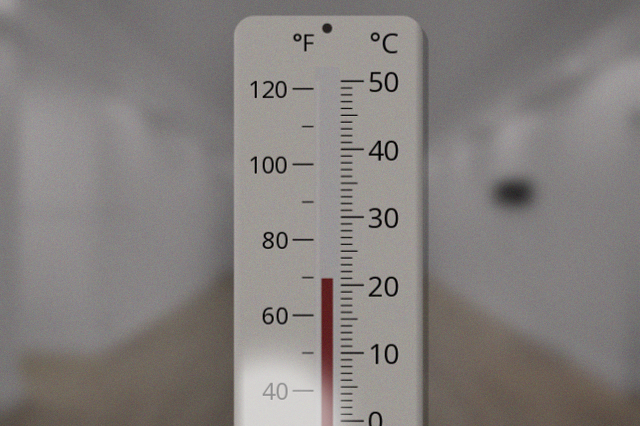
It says 21 °C
